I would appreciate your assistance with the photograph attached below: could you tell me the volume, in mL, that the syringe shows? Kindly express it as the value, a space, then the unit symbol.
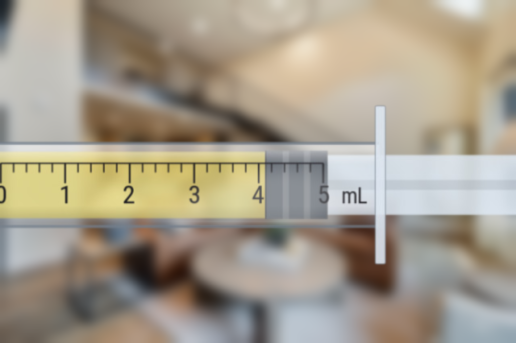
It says 4.1 mL
